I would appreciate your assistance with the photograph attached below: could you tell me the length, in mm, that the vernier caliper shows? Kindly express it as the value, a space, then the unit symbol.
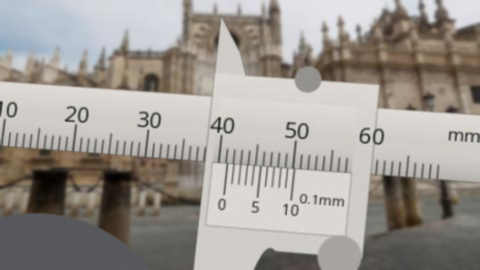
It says 41.2 mm
